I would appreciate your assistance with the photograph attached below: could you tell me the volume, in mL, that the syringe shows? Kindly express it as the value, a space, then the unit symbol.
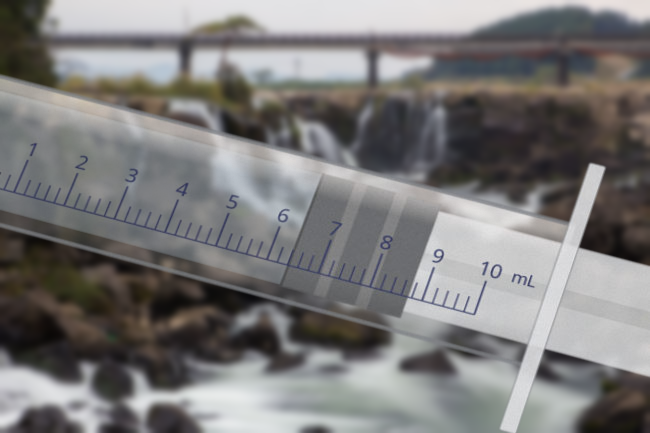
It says 6.4 mL
